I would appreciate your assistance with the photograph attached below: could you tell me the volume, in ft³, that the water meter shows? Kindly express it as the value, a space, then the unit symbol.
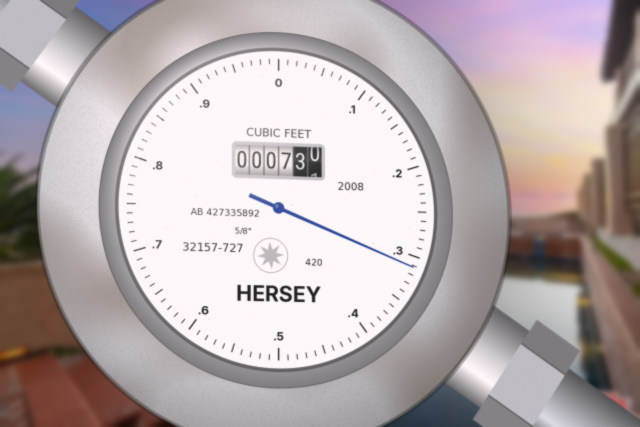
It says 730.31 ft³
